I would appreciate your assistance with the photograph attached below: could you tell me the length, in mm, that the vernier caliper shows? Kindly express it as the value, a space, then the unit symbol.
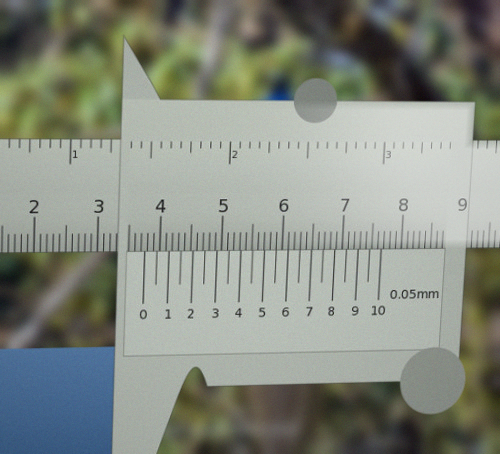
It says 37.6 mm
